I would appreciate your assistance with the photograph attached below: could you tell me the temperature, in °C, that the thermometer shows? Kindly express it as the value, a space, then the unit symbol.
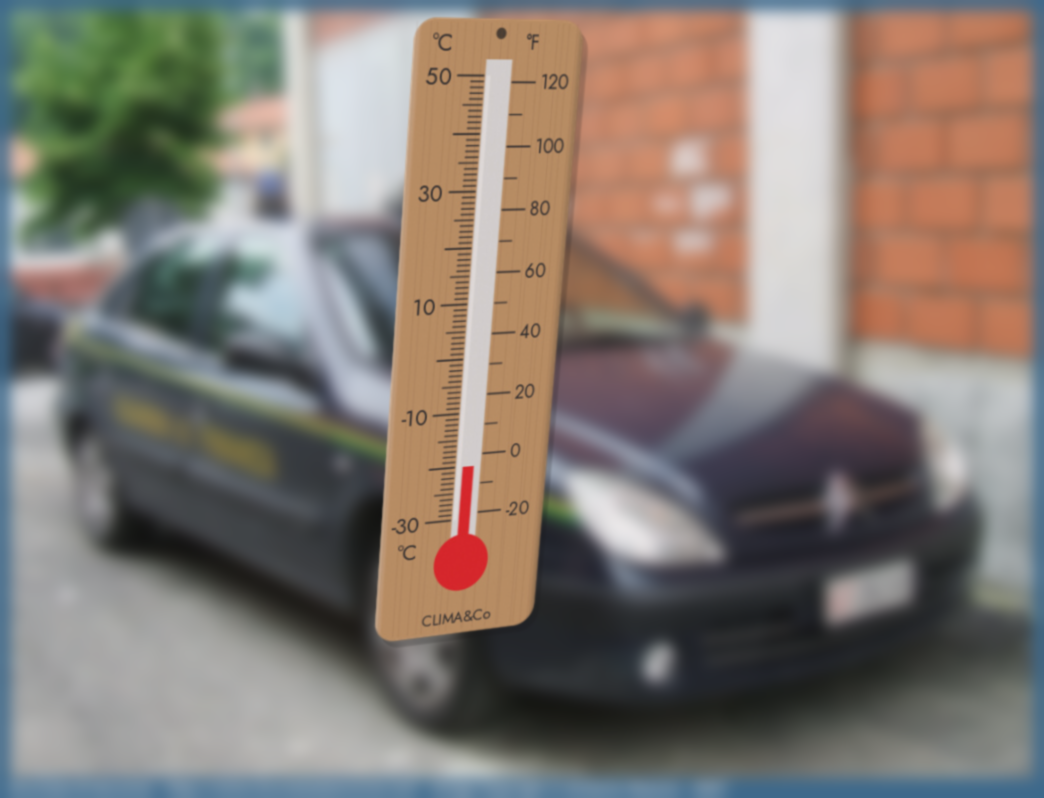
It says -20 °C
